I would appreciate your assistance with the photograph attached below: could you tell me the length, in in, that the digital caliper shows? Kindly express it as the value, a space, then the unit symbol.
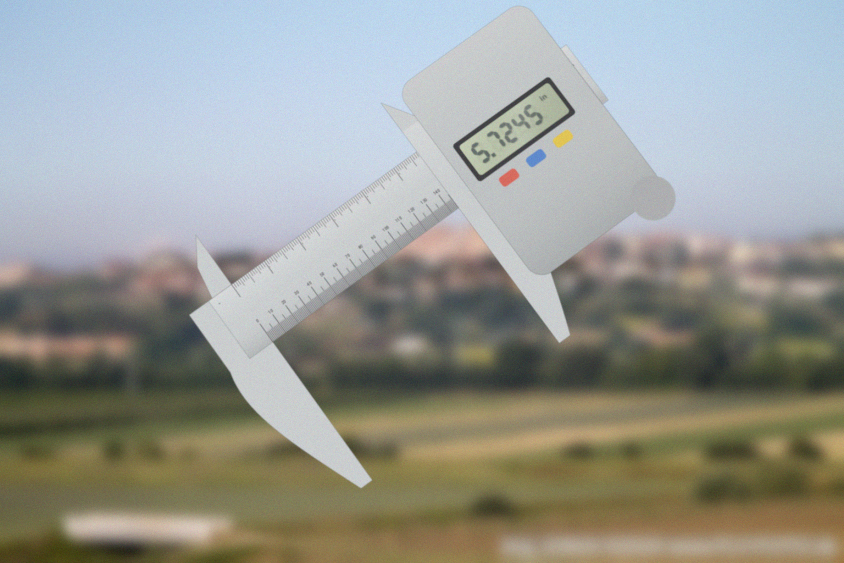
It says 5.7245 in
